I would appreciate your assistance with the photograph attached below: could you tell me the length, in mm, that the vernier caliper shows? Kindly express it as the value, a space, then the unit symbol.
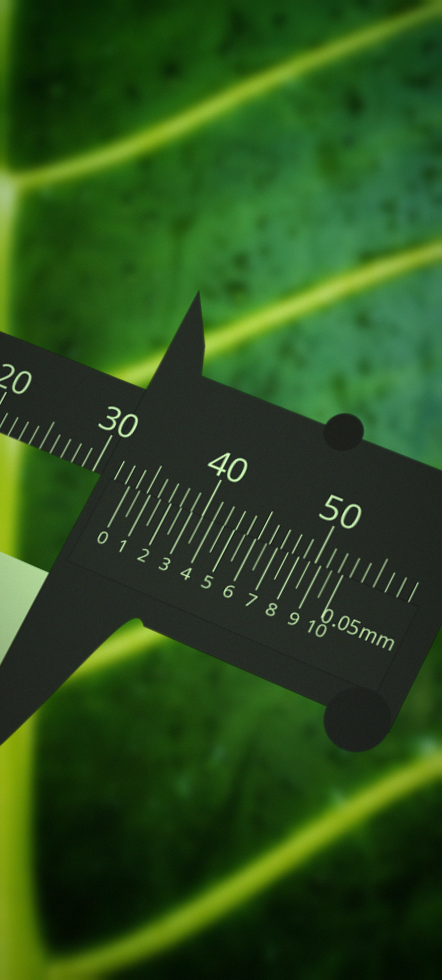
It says 33.4 mm
